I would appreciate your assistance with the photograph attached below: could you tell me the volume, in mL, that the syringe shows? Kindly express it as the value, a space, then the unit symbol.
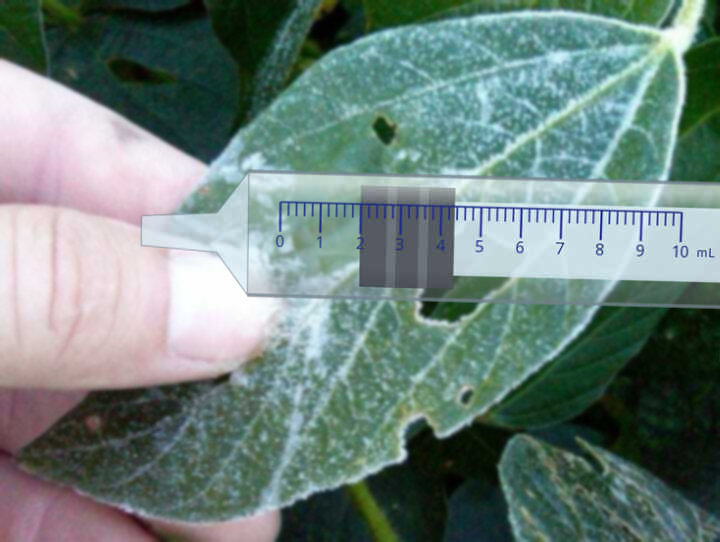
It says 2 mL
